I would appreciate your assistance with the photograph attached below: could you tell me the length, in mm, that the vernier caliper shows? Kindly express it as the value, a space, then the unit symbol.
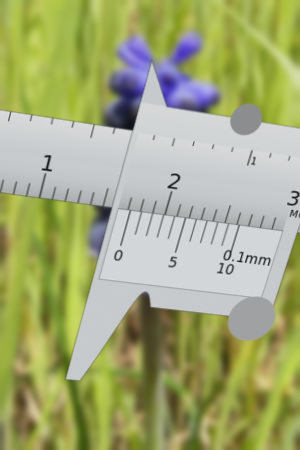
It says 17.2 mm
